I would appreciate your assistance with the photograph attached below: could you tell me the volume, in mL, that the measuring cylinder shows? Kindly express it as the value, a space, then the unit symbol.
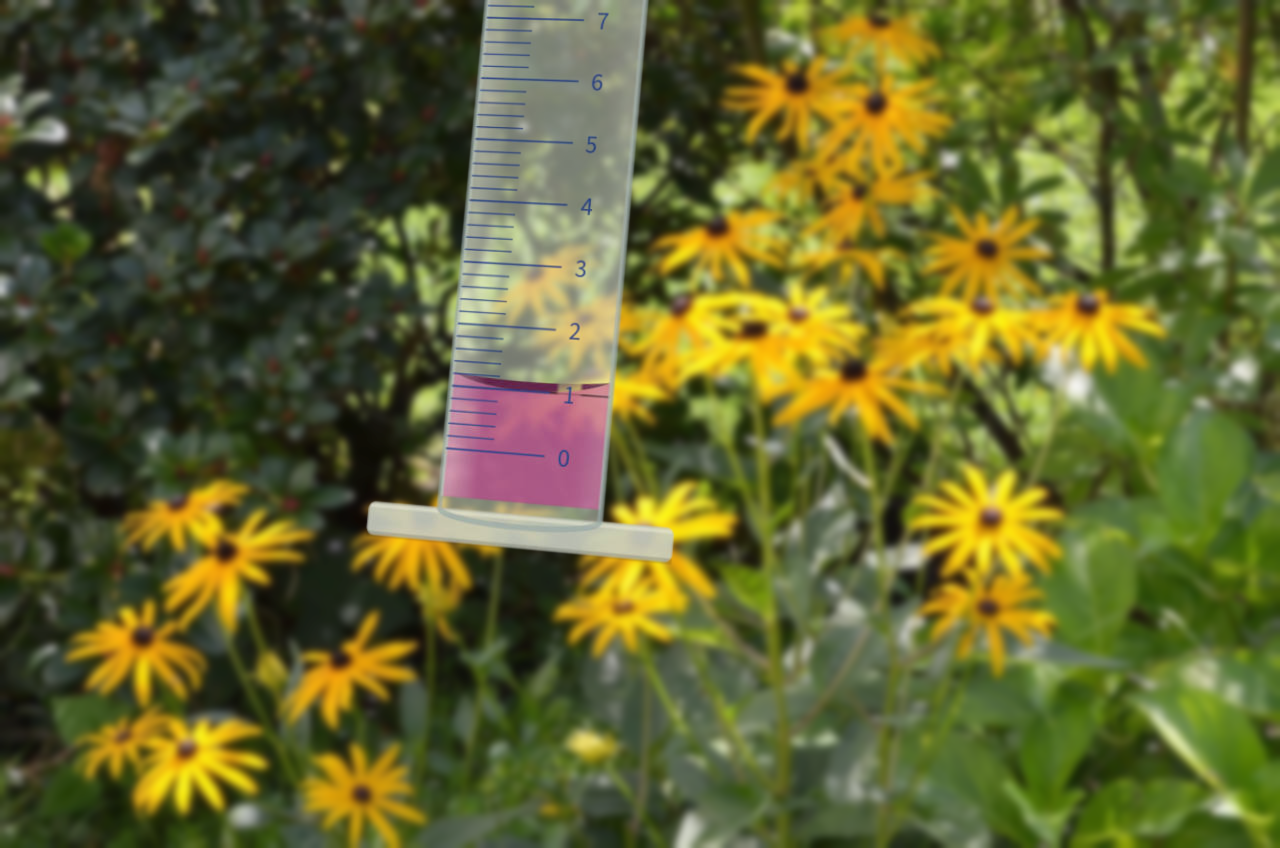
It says 1 mL
